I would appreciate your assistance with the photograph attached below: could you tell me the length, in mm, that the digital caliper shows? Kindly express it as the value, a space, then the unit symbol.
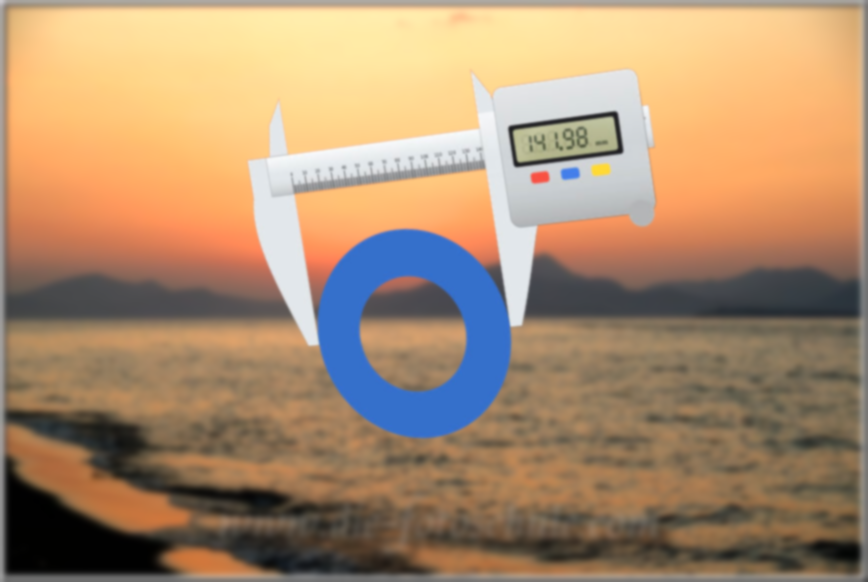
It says 141.98 mm
